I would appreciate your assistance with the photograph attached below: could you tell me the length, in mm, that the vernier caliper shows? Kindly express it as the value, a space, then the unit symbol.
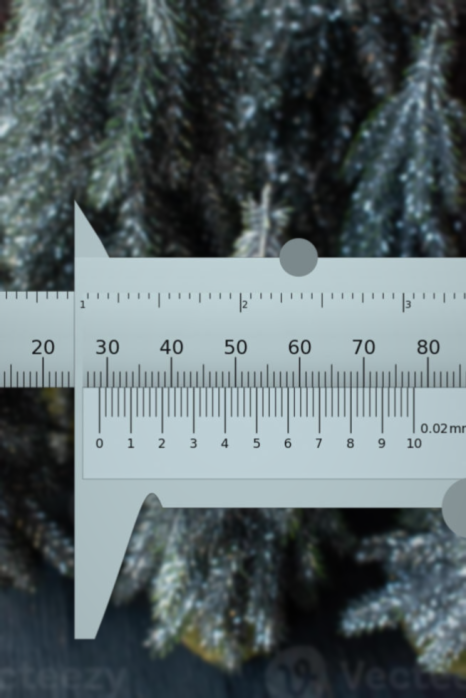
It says 28.8 mm
